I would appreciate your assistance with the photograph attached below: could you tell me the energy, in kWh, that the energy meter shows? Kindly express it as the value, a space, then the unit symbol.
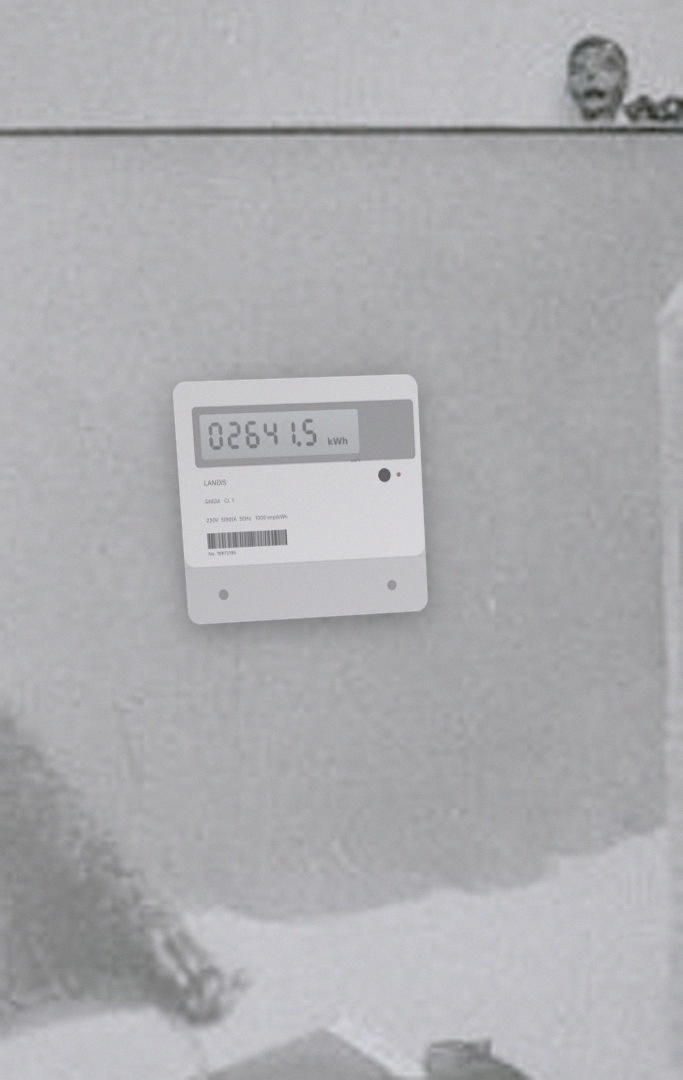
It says 2641.5 kWh
